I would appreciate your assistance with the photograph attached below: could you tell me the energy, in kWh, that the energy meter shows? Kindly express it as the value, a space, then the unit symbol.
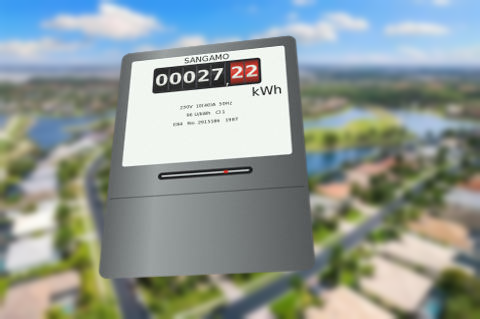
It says 27.22 kWh
